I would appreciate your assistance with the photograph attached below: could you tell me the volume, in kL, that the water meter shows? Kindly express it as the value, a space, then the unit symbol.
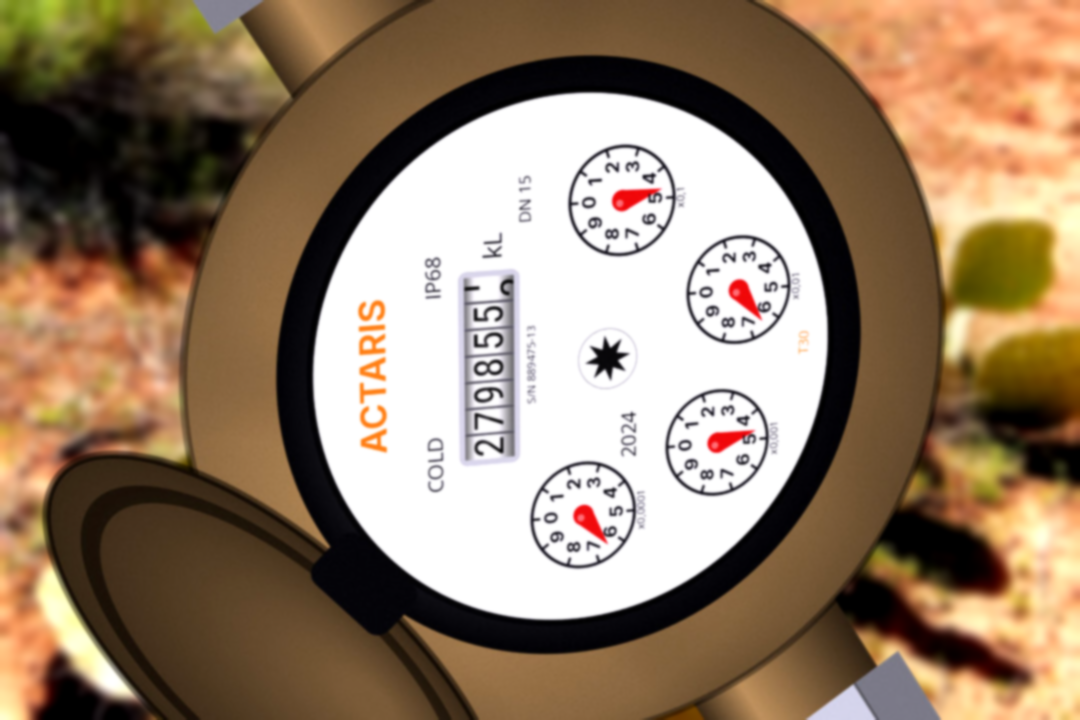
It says 2798551.4646 kL
